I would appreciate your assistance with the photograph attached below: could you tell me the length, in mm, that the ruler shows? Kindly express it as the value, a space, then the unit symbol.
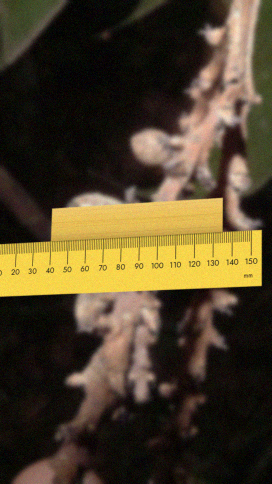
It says 95 mm
